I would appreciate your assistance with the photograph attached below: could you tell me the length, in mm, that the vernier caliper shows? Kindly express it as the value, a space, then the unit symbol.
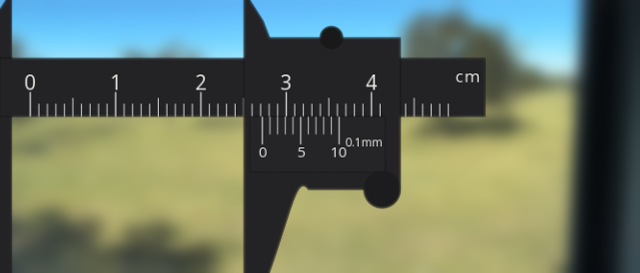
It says 27.2 mm
